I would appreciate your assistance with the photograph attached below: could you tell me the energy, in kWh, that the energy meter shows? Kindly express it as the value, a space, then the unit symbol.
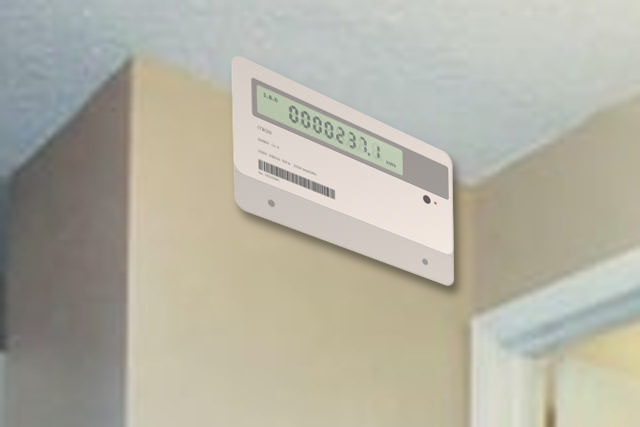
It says 237.1 kWh
